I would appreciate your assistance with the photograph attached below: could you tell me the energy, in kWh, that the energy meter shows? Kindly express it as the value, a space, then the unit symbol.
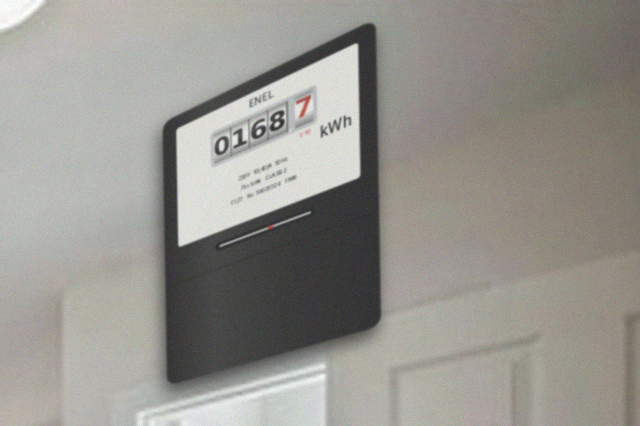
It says 168.7 kWh
